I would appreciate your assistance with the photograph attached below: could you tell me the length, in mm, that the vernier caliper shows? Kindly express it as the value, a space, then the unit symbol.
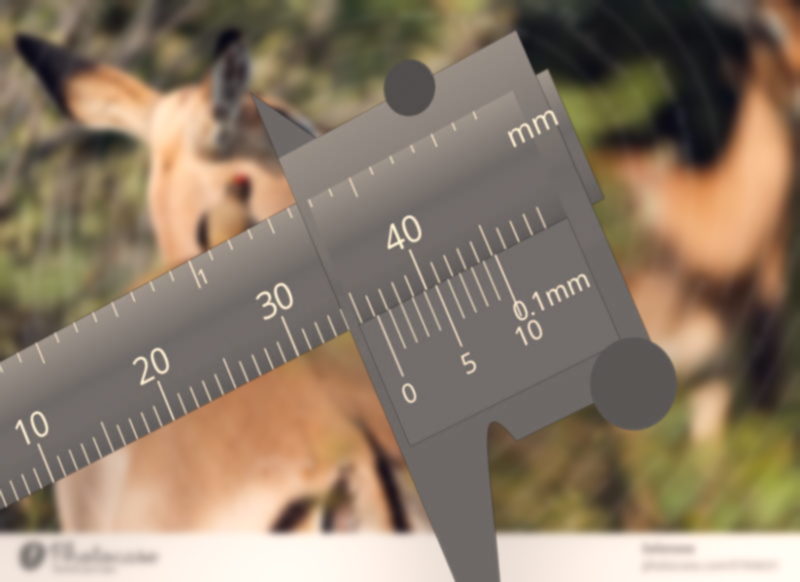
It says 36.2 mm
